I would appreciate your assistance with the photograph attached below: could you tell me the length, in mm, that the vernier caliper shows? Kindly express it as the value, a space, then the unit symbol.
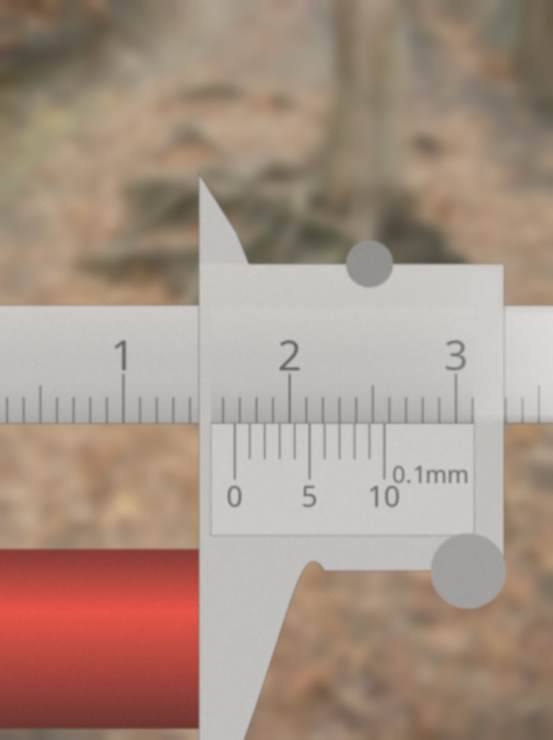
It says 16.7 mm
